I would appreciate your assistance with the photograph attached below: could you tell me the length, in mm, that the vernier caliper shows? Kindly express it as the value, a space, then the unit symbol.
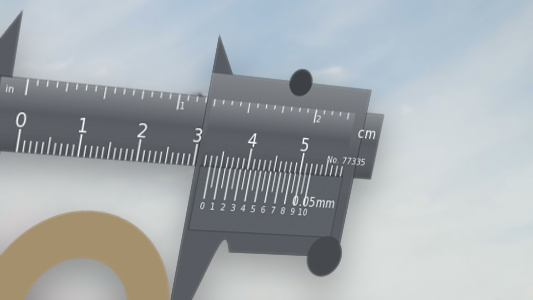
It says 33.0 mm
